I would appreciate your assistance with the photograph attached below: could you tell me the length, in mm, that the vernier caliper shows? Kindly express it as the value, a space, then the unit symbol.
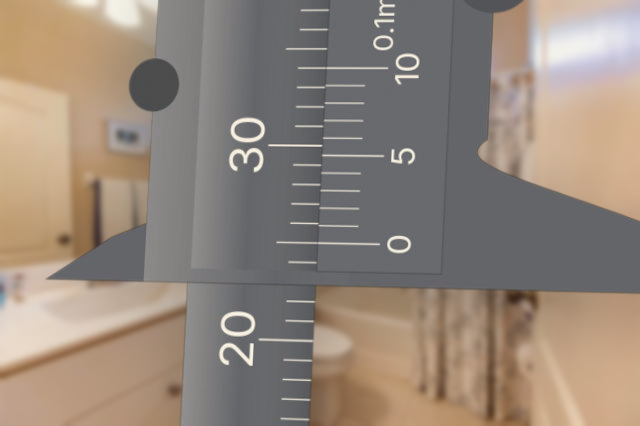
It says 25.0 mm
